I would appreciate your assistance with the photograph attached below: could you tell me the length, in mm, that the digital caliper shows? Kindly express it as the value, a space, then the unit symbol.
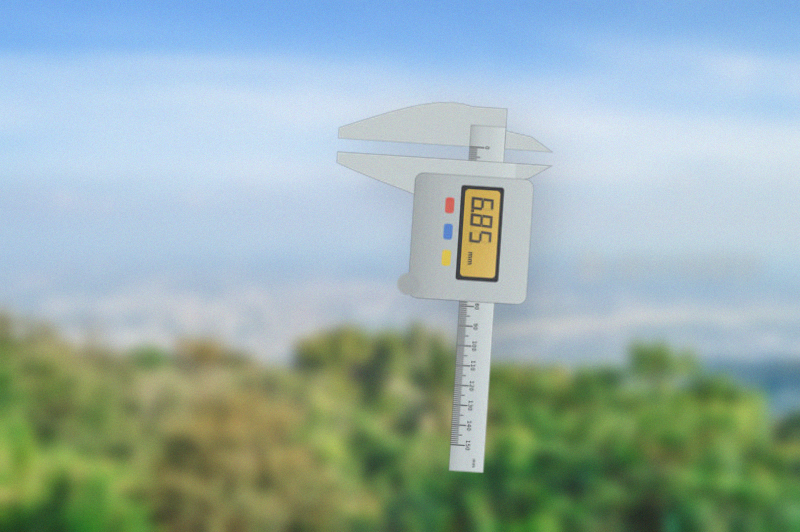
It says 6.85 mm
